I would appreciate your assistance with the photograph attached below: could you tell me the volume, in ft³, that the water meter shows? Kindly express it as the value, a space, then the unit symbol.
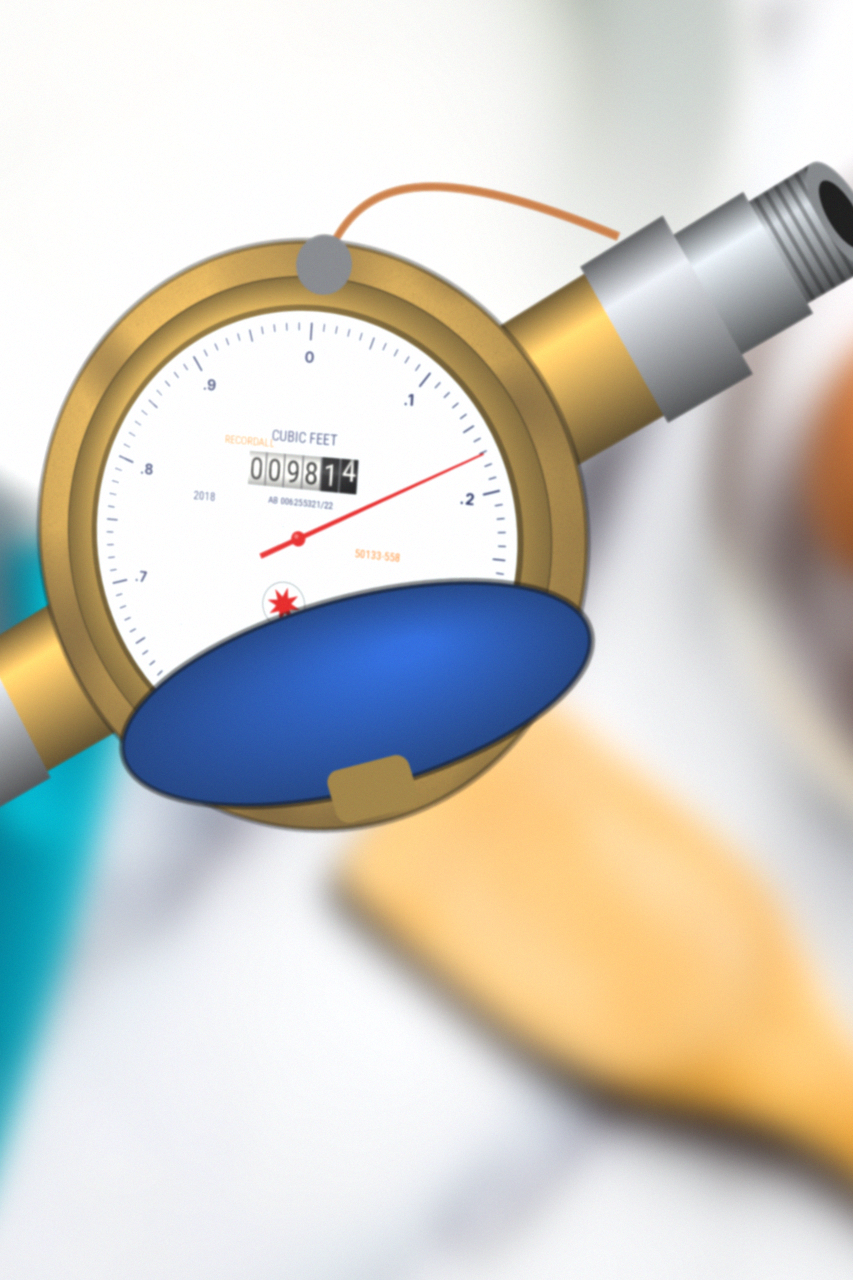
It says 9814.17 ft³
